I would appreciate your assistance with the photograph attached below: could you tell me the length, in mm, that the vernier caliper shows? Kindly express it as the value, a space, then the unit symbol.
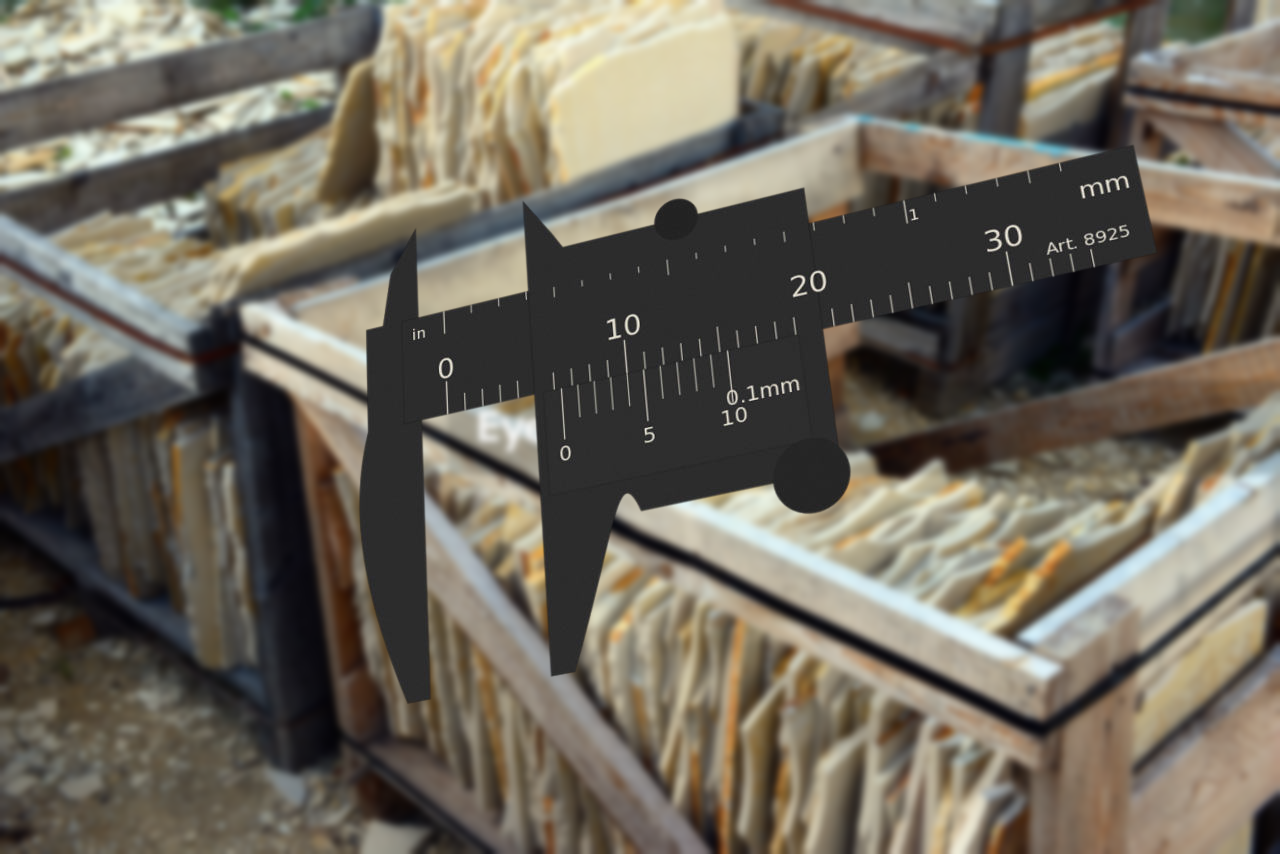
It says 6.4 mm
